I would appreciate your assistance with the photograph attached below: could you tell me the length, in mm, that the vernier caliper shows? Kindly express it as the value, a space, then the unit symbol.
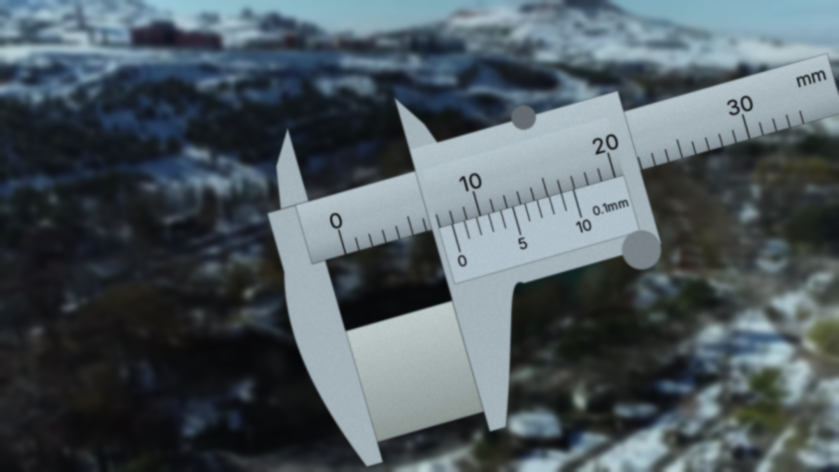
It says 7.9 mm
